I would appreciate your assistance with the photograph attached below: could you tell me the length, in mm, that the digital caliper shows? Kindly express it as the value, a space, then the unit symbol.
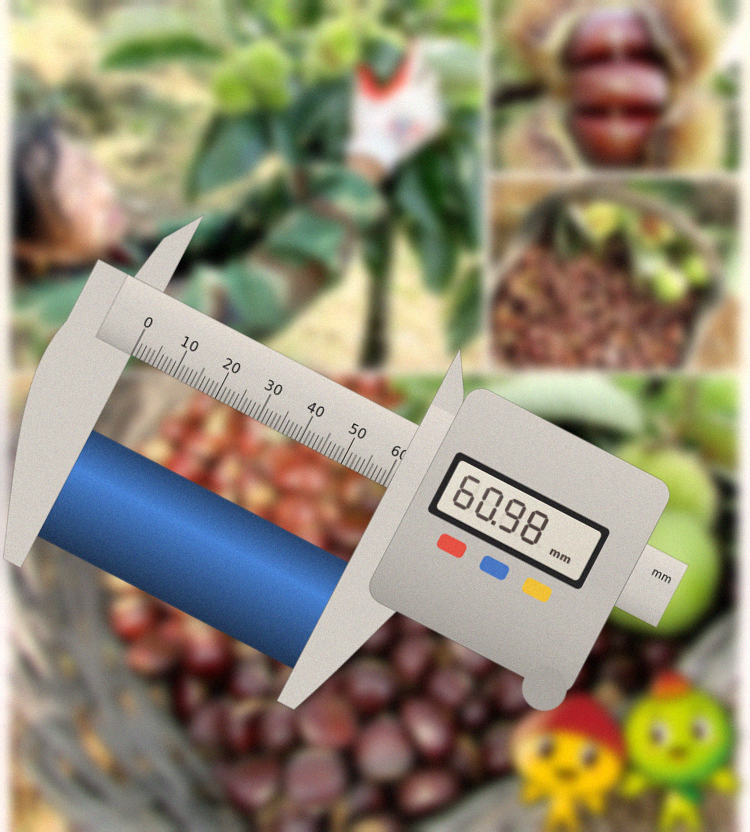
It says 60.98 mm
